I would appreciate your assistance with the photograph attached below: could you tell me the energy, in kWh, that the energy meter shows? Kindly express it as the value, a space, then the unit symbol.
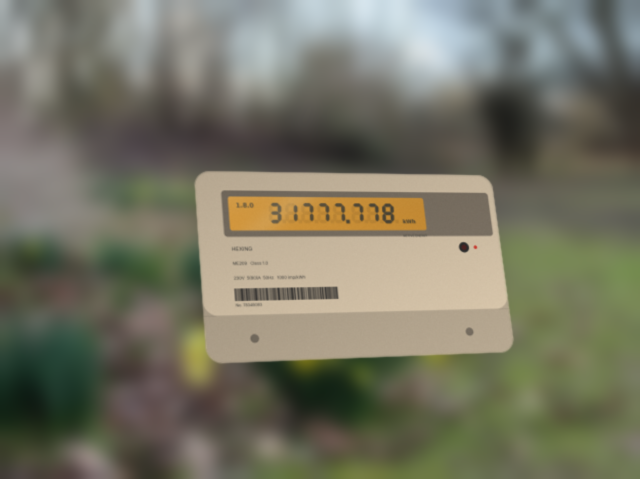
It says 31777.778 kWh
